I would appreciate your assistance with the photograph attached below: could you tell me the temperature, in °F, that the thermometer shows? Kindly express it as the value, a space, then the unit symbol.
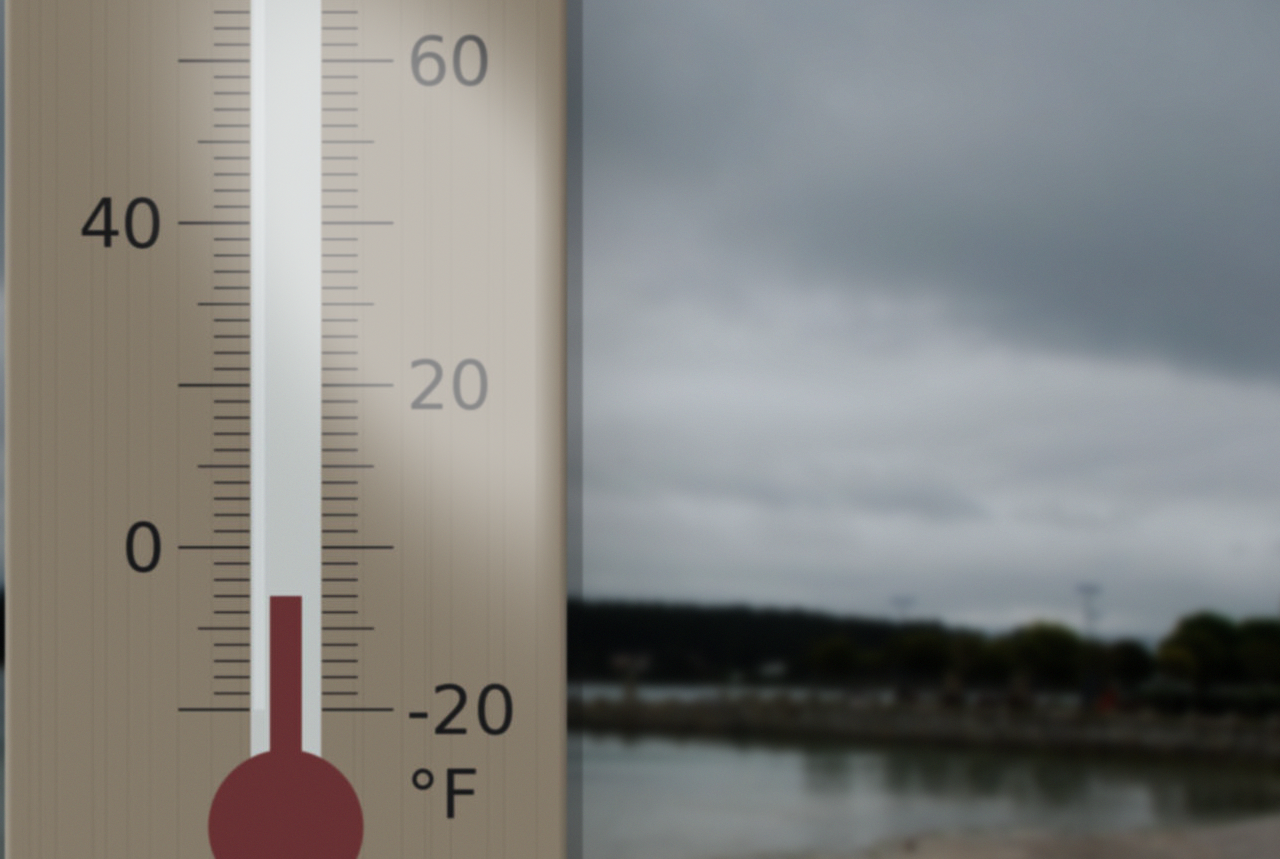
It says -6 °F
